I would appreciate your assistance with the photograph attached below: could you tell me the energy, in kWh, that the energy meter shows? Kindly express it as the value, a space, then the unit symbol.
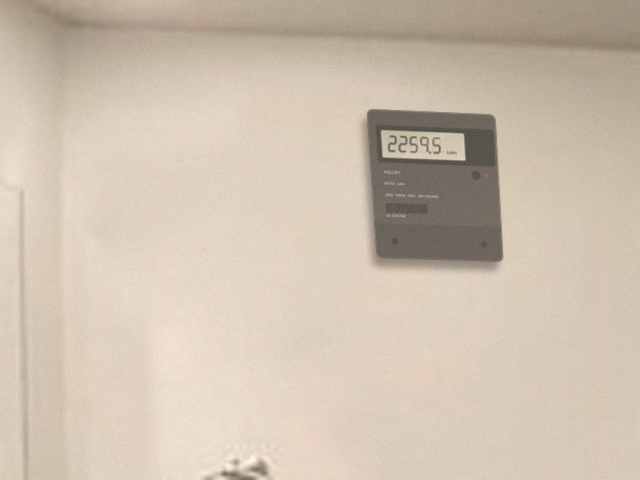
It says 2259.5 kWh
